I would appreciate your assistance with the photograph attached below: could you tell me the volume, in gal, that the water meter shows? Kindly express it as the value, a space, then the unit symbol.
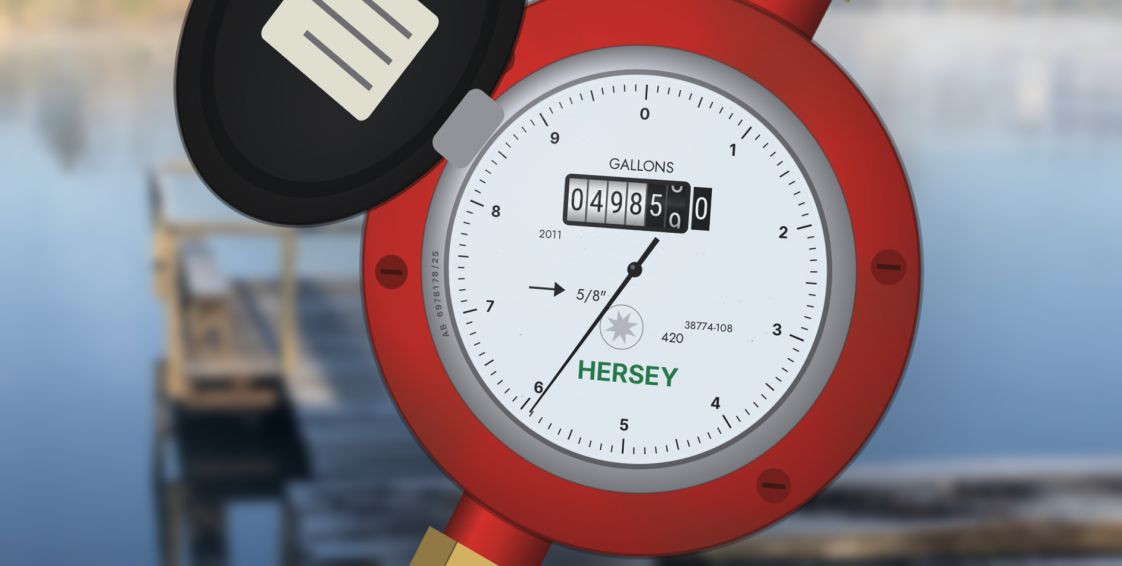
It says 498585.9 gal
